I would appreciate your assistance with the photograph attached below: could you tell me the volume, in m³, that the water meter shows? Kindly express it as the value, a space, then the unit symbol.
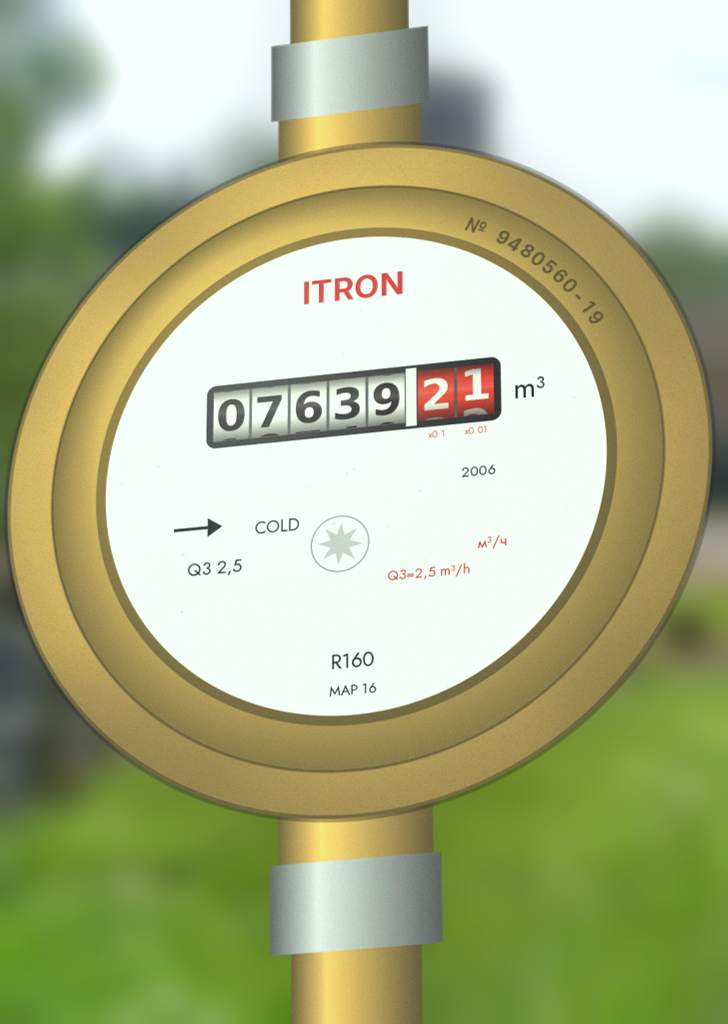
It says 7639.21 m³
